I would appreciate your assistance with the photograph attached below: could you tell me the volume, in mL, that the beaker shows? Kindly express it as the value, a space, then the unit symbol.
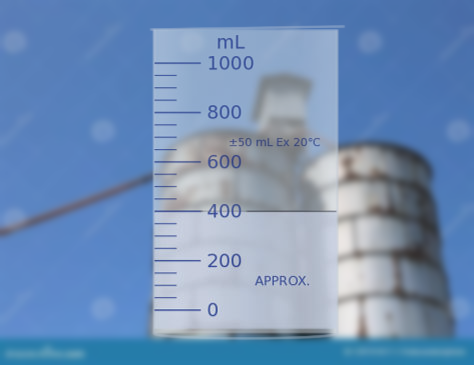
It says 400 mL
